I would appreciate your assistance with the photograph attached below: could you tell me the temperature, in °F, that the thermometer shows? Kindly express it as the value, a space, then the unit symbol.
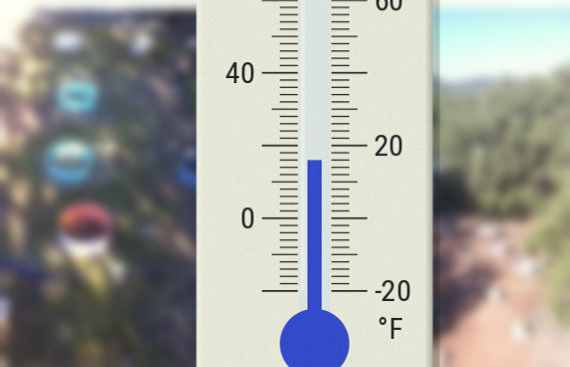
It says 16 °F
